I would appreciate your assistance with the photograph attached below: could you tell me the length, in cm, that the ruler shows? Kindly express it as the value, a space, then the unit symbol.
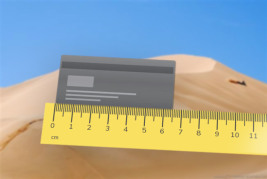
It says 6.5 cm
